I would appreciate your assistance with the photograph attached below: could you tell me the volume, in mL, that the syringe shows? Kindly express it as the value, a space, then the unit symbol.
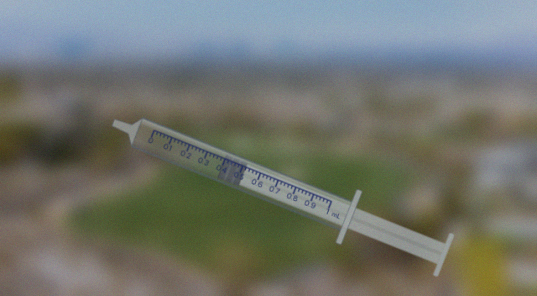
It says 0.4 mL
